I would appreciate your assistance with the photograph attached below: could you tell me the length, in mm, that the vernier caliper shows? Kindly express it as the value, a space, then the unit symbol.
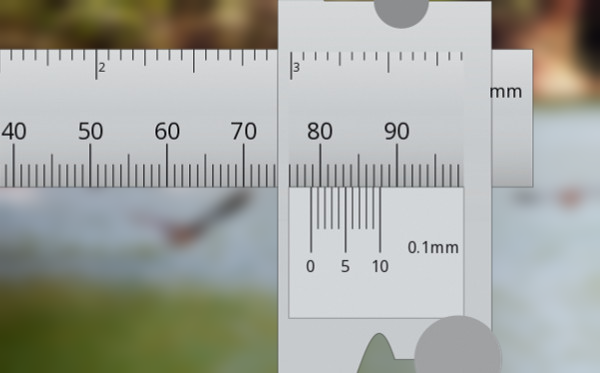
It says 78.8 mm
